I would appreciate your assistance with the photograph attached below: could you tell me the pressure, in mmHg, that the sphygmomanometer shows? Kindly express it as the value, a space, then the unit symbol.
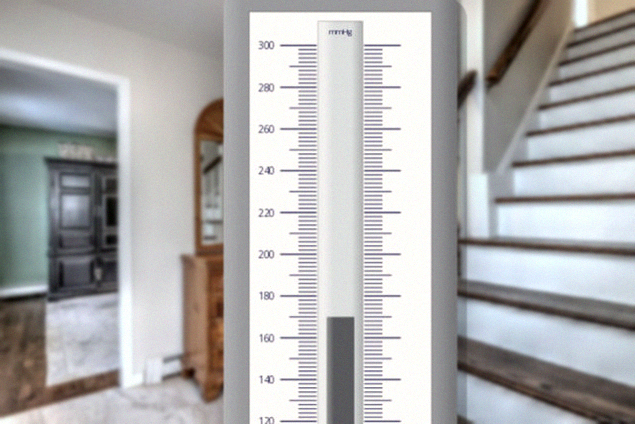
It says 170 mmHg
